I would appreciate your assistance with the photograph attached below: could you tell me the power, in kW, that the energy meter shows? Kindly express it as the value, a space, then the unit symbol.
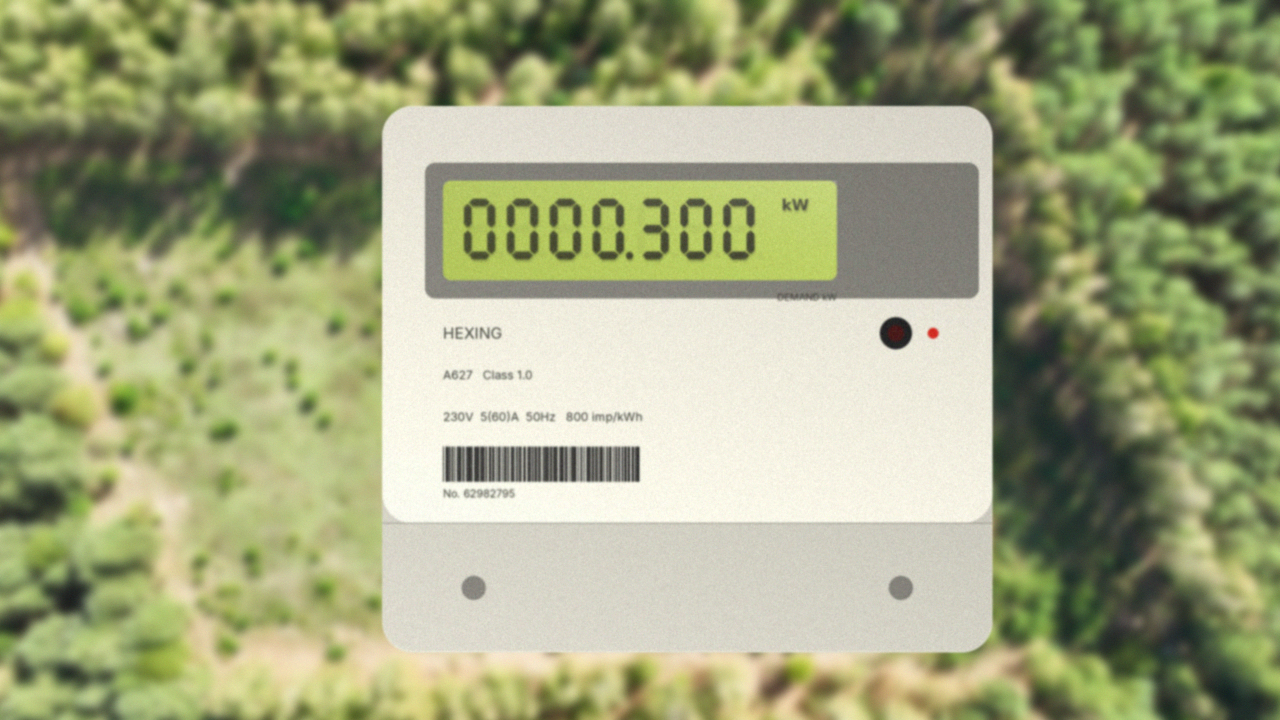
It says 0.300 kW
